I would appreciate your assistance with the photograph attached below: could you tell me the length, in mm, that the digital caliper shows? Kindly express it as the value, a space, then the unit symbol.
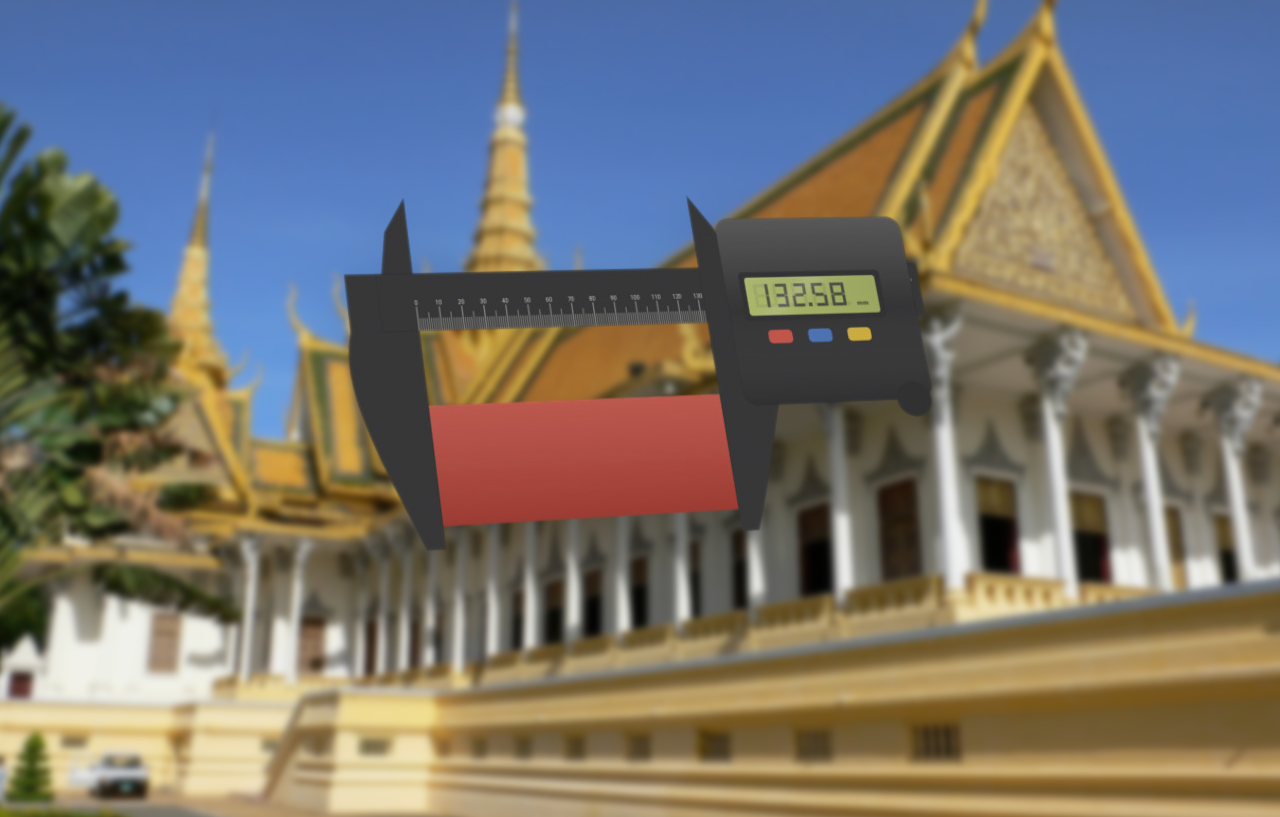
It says 132.58 mm
